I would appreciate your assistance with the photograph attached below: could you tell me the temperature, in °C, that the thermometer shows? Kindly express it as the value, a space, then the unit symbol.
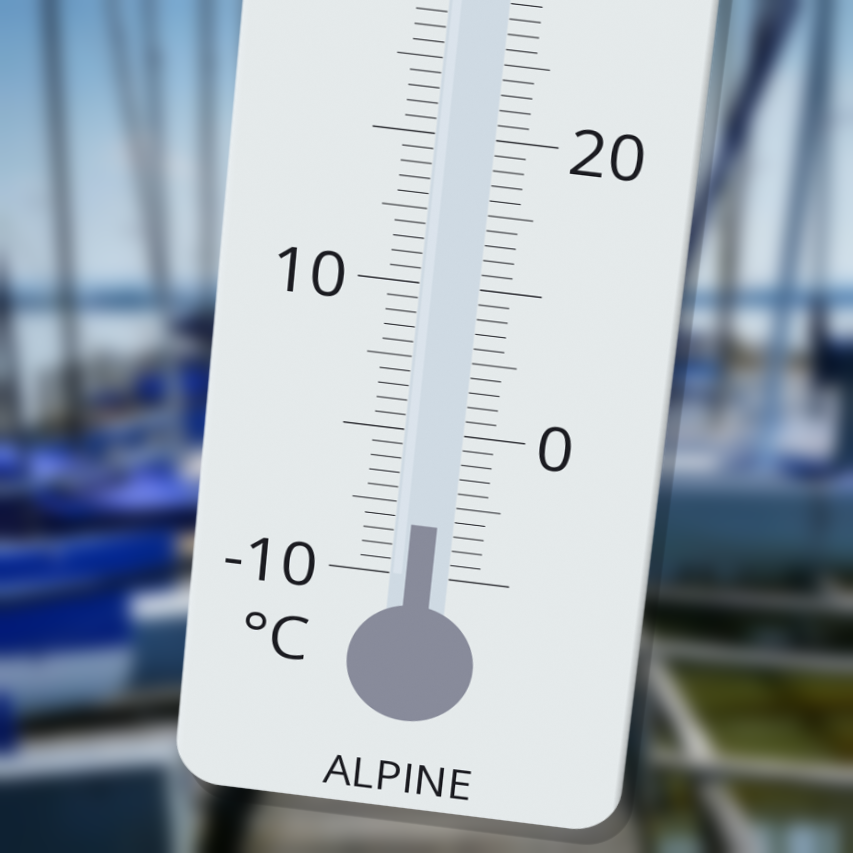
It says -6.5 °C
